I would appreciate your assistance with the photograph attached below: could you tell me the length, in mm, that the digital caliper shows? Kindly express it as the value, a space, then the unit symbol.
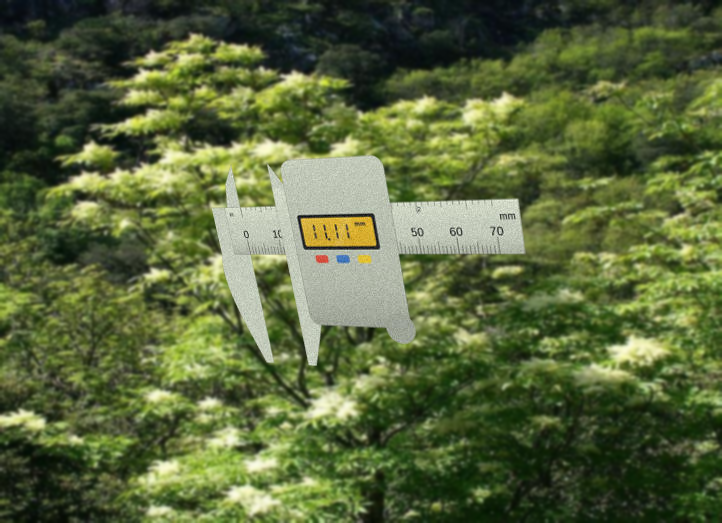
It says 11.11 mm
